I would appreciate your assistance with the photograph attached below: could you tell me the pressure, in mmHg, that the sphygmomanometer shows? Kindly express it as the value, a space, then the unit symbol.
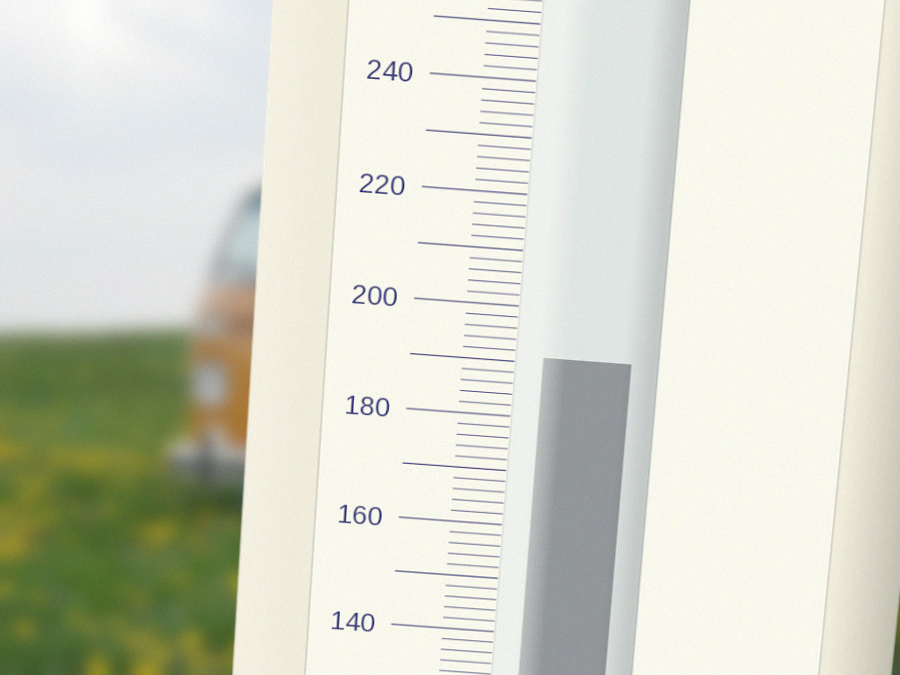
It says 191 mmHg
